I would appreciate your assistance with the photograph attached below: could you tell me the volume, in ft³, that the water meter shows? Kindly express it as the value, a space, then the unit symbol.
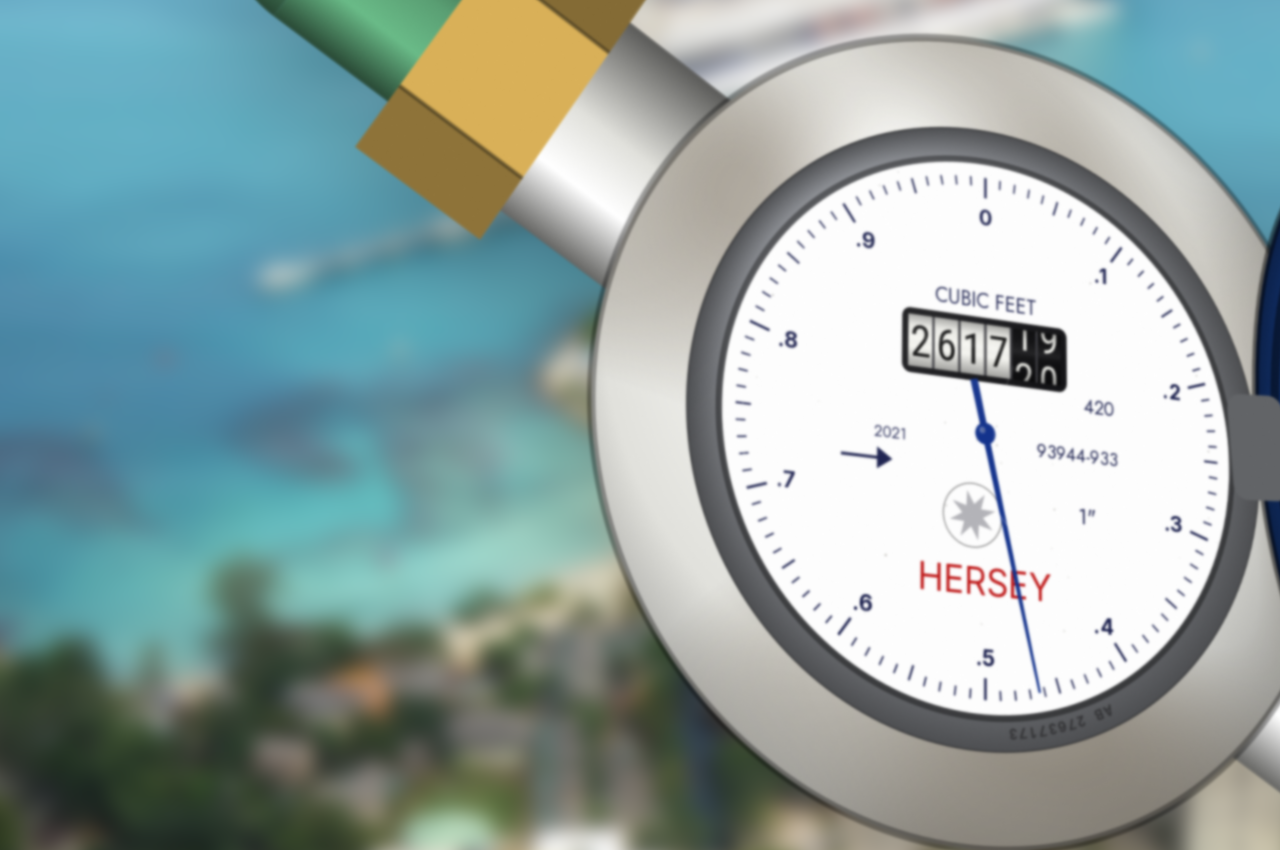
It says 261719.46 ft³
